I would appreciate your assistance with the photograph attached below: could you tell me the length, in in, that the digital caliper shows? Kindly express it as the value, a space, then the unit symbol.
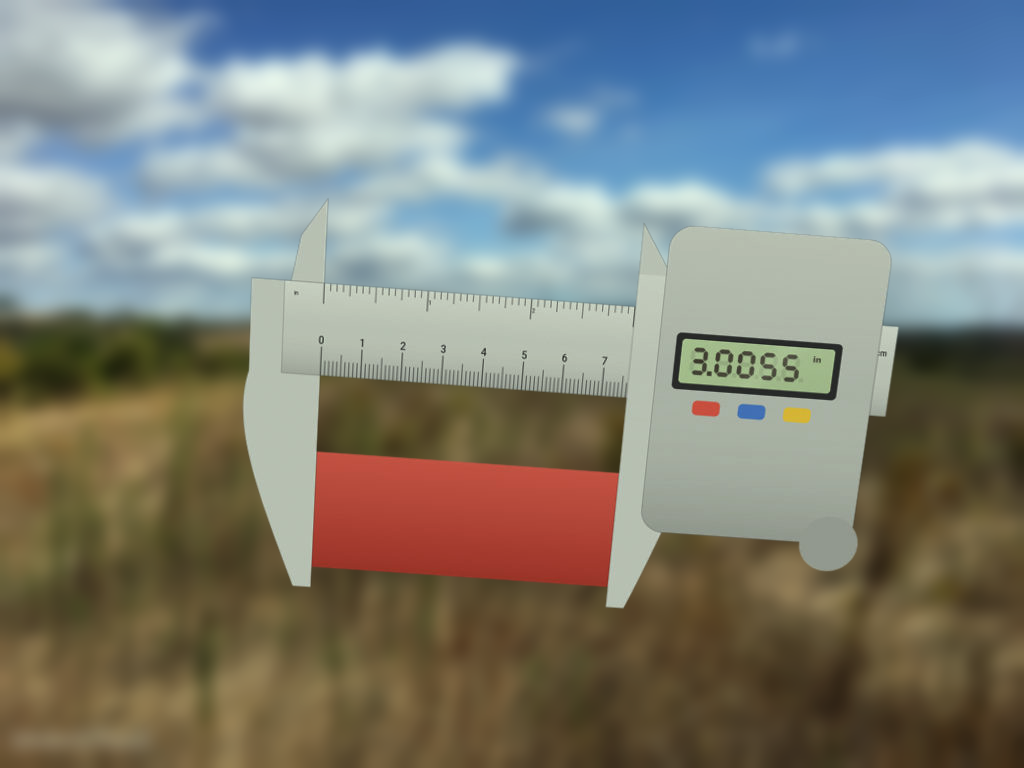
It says 3.0055 in
